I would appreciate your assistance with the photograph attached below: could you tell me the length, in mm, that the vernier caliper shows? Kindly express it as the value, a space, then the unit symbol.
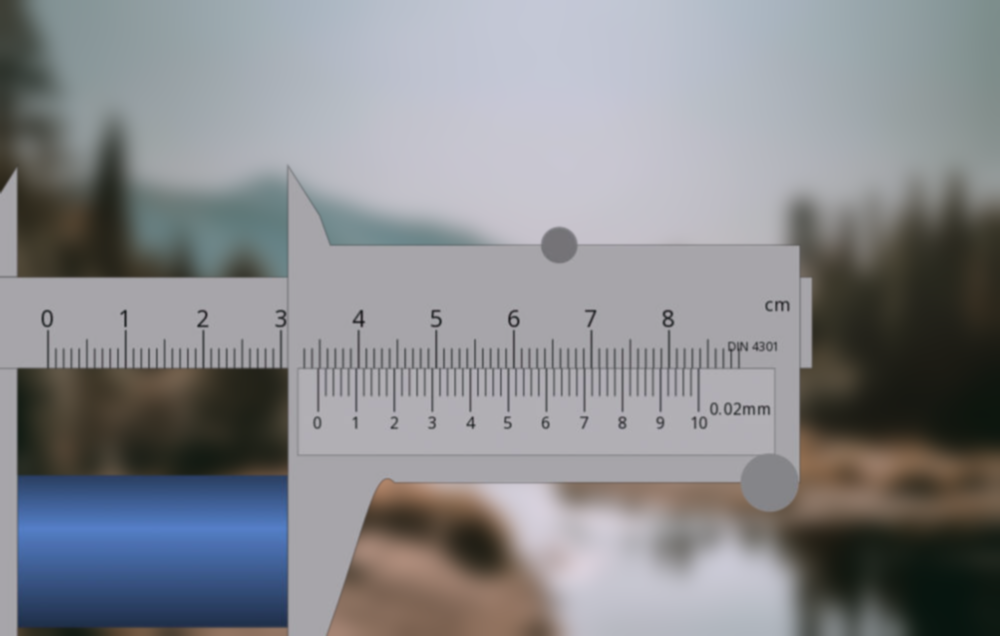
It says 34.8 mm
